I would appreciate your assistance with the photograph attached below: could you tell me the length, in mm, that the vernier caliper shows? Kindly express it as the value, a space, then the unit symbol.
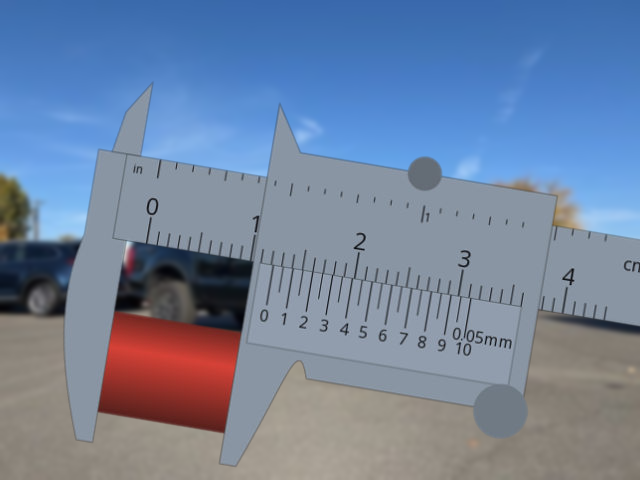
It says 12.2 mm
